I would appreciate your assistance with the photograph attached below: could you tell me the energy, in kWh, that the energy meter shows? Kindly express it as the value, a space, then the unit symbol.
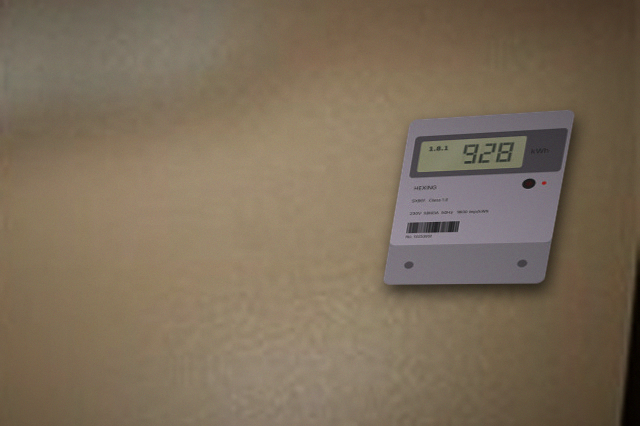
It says 928 kWh
